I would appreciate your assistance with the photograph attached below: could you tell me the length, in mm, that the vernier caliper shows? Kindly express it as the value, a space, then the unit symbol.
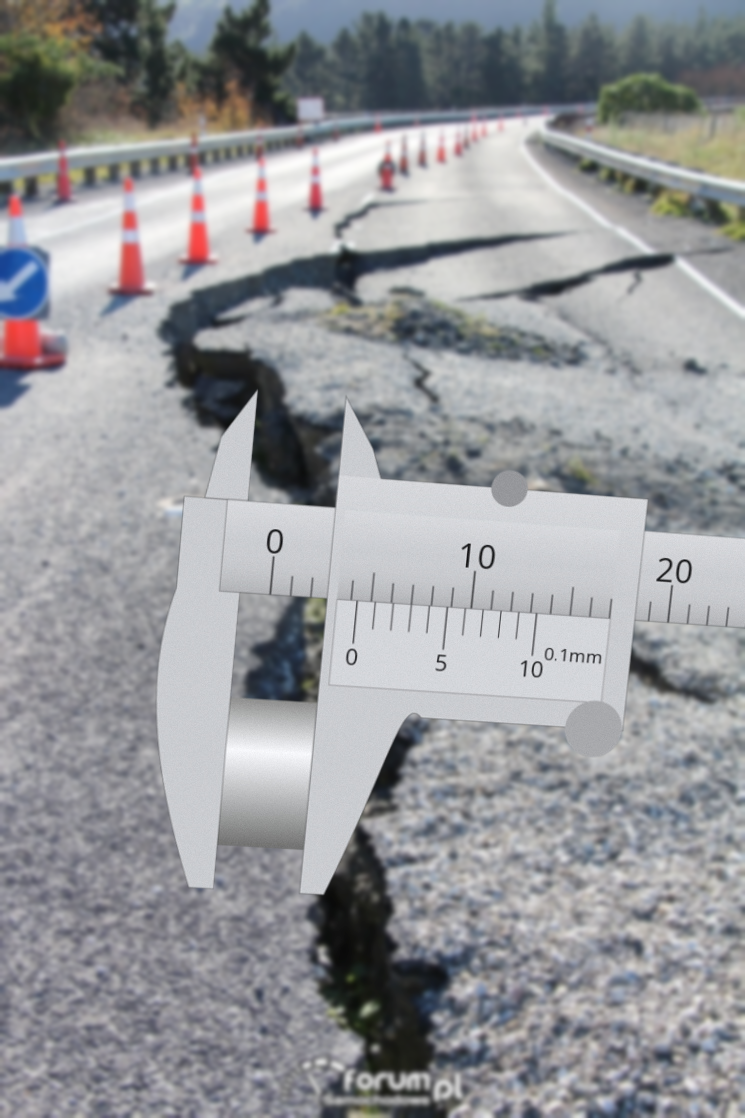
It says 4.3 mm
